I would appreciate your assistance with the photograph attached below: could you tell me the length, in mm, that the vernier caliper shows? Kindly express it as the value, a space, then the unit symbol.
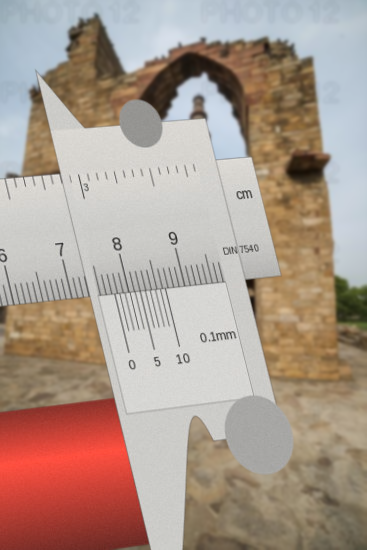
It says 77.5 mm
